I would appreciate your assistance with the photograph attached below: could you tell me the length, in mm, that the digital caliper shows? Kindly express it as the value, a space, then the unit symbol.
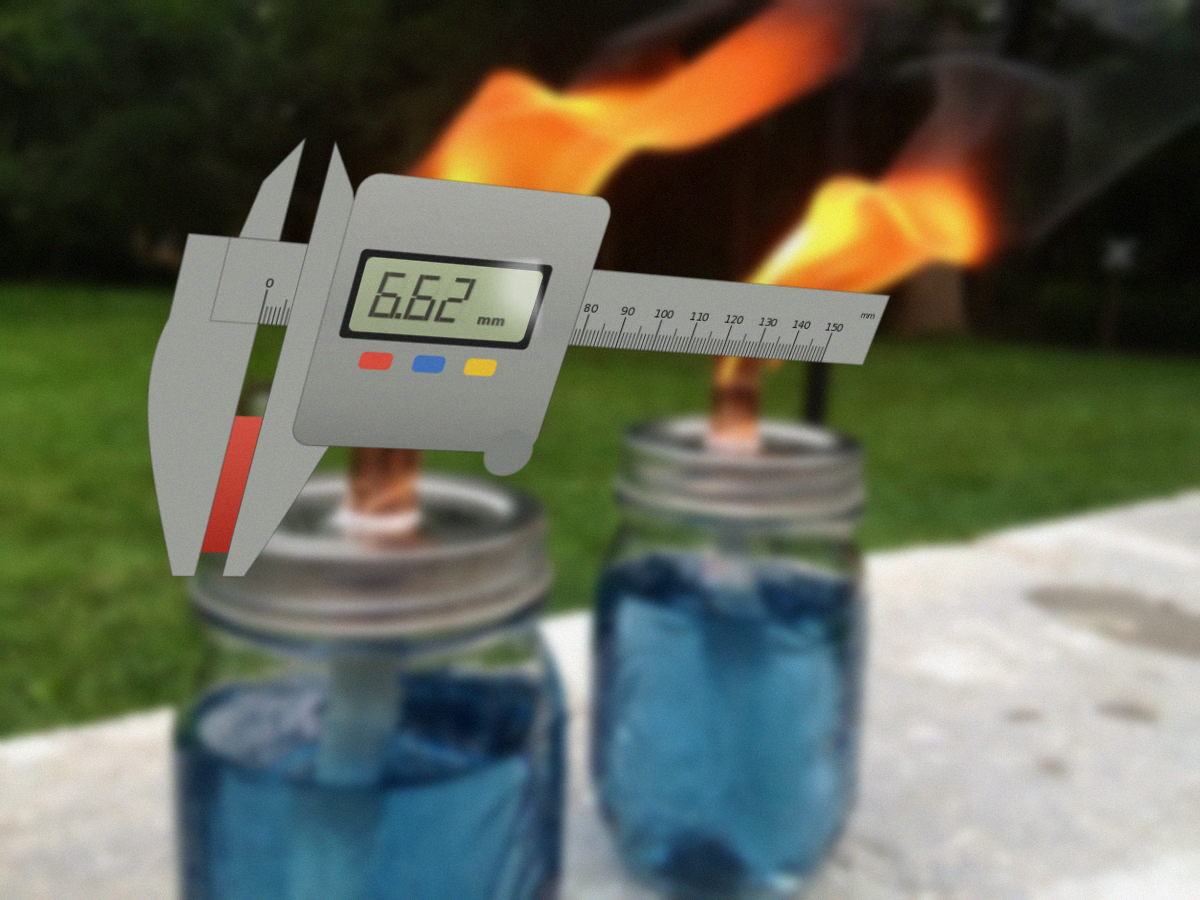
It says 6.62 mm
